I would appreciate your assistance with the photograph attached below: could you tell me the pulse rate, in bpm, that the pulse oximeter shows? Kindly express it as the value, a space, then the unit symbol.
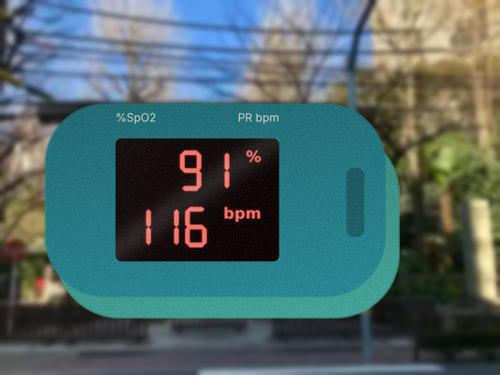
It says 116 bpm
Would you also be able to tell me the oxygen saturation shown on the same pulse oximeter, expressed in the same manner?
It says 91 %
